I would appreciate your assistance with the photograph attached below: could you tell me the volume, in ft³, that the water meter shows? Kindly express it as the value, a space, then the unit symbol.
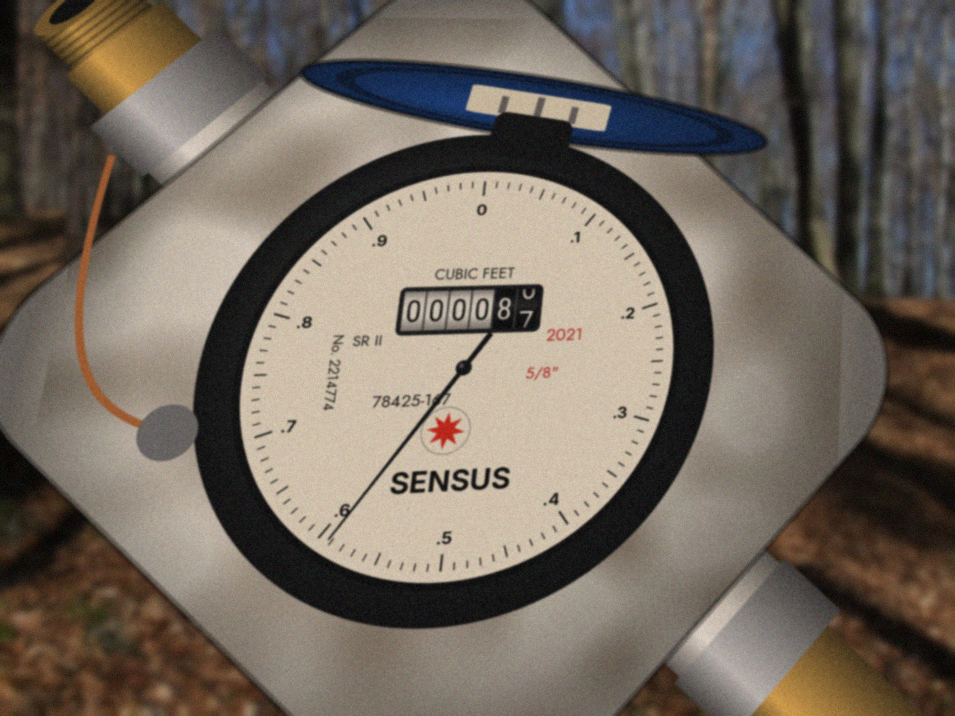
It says 86.59 ft³
